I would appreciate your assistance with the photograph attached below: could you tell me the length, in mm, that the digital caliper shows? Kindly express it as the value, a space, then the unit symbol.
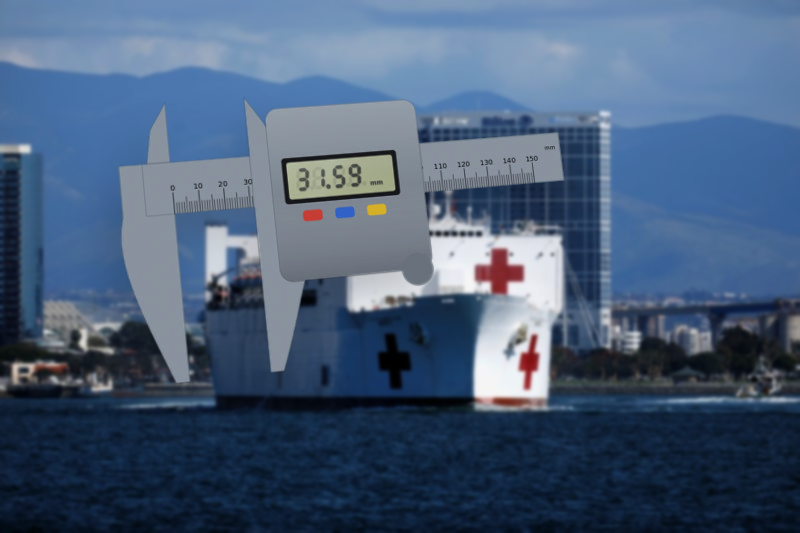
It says 31.59 mm
